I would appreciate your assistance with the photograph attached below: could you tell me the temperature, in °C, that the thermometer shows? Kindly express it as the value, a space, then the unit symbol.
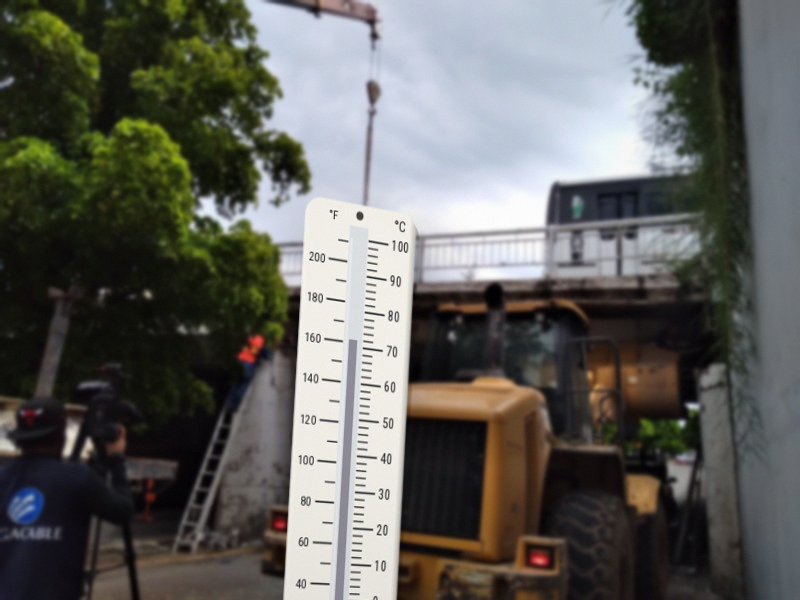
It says 72 °C
